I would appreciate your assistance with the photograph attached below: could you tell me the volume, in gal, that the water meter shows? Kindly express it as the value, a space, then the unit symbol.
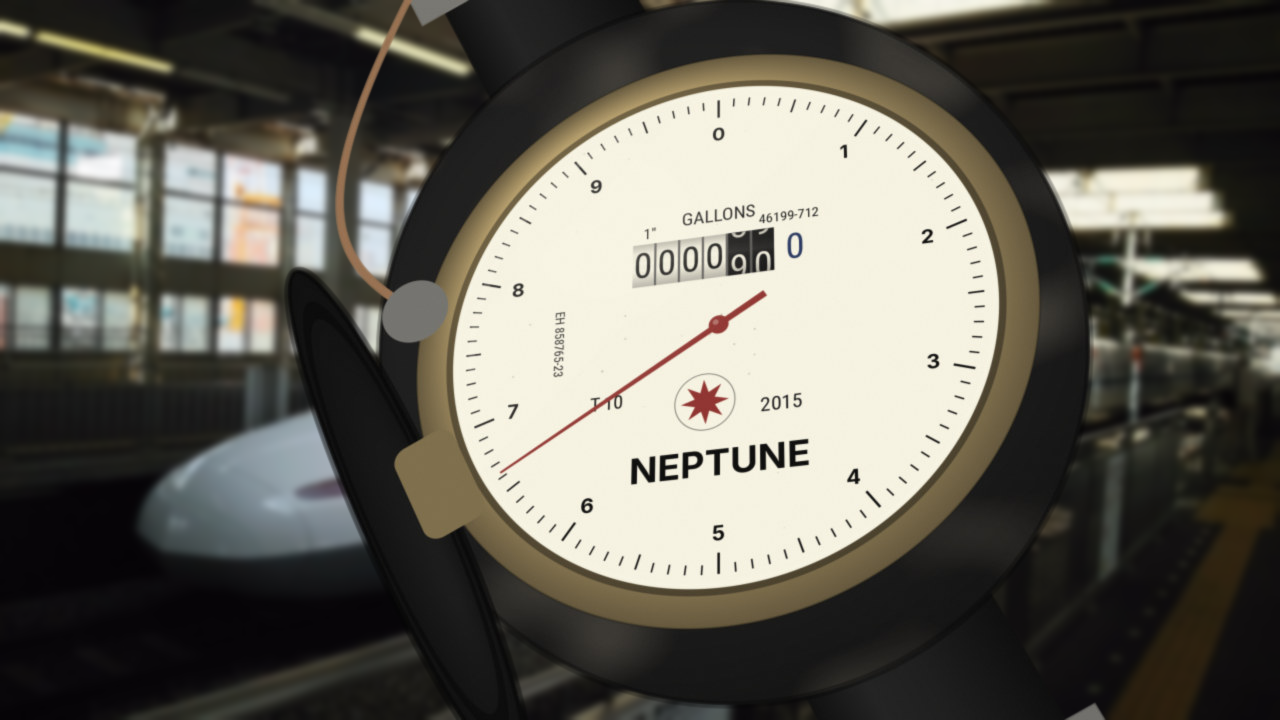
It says 896.6 gal
